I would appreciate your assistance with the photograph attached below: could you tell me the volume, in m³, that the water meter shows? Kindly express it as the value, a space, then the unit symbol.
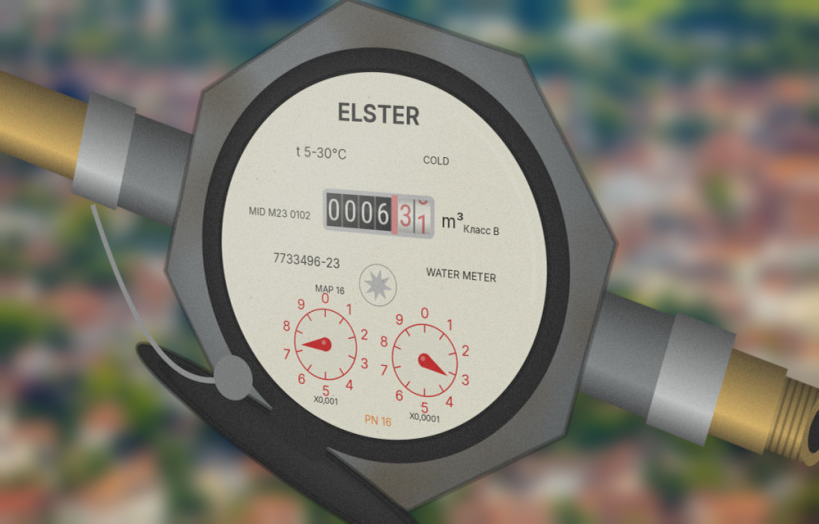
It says 6.3073 m³
